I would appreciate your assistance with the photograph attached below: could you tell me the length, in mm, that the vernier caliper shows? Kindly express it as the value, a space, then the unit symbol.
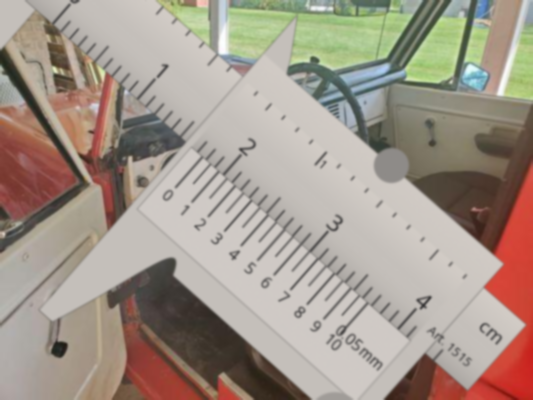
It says 17.6 mm
